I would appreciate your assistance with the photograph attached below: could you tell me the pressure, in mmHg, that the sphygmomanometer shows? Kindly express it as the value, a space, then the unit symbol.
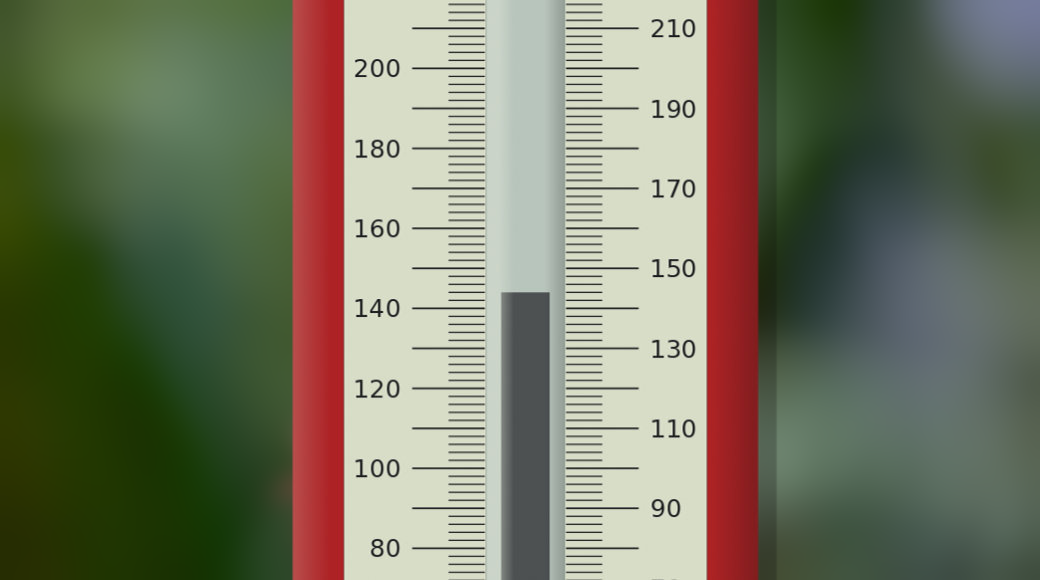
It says 144 mmHg
